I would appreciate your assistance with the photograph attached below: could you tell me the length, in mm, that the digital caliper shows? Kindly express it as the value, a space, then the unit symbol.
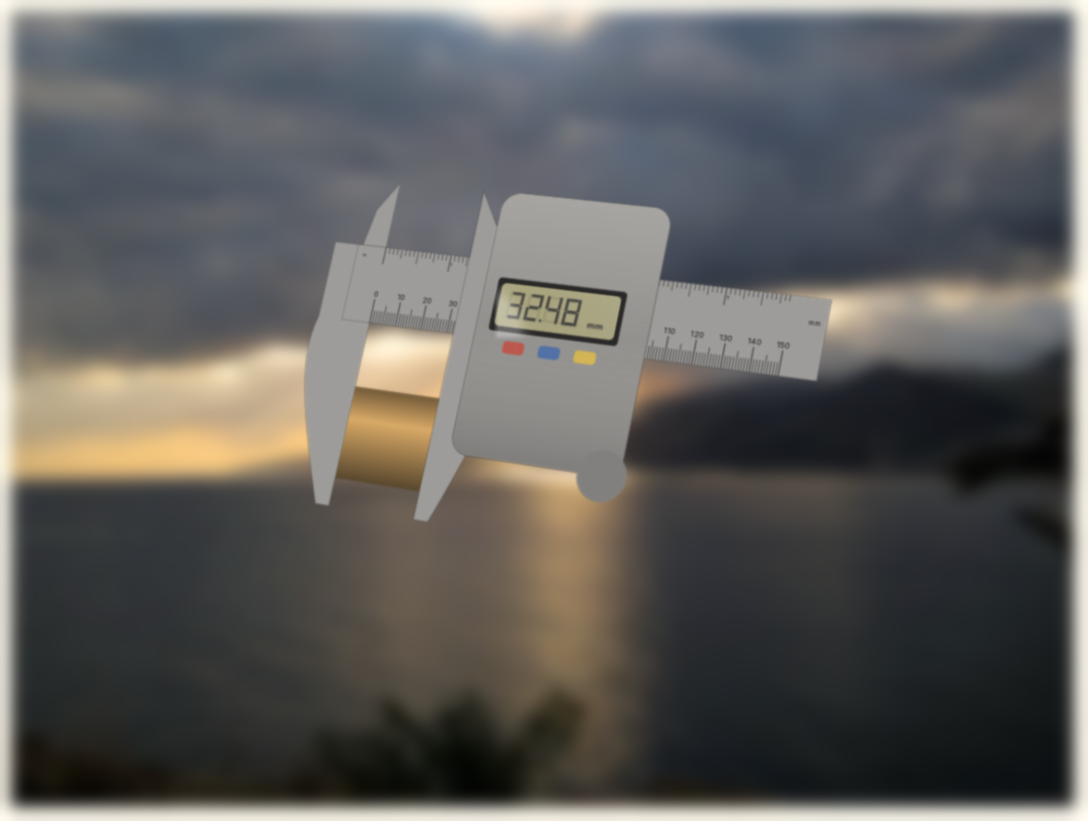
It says 32.48 mm
